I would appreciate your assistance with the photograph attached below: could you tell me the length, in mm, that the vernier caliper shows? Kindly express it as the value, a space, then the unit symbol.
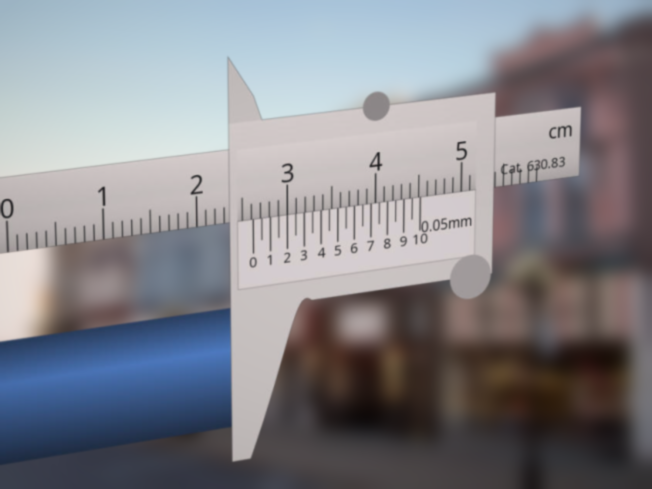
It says 26.2 mm
